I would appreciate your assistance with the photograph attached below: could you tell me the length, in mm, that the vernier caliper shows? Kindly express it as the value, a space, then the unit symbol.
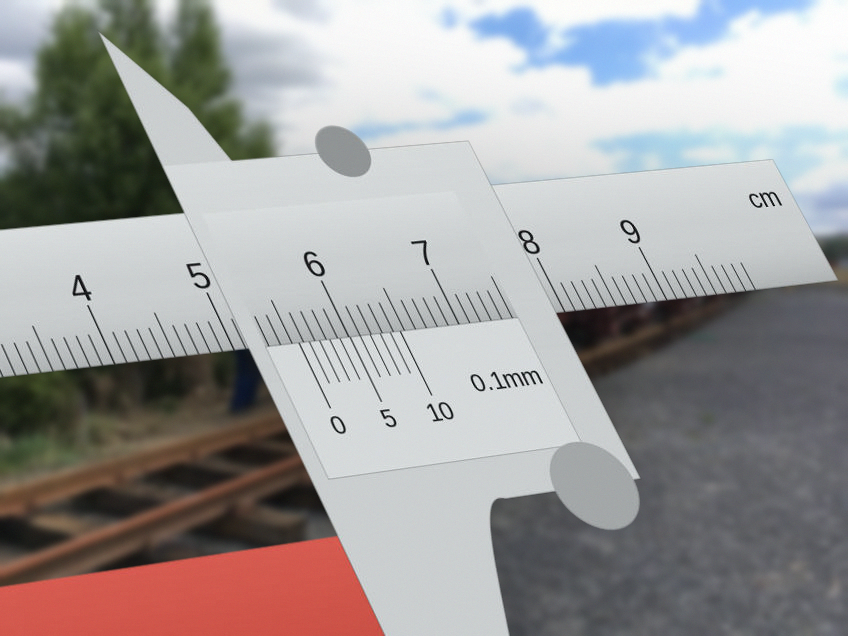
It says 55.6 mm
